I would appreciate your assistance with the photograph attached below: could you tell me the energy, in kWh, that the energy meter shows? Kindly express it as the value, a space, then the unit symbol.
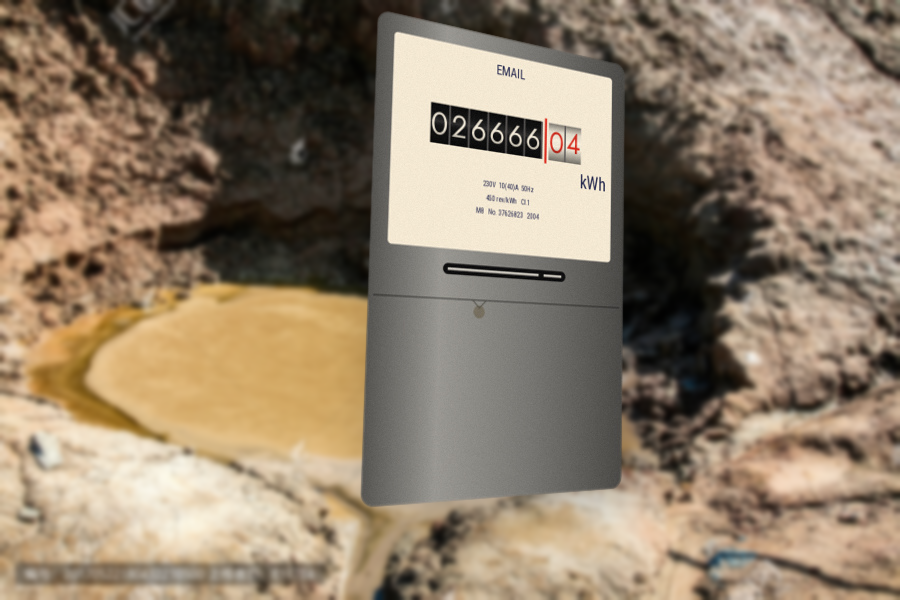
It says 26666.04 kWh
